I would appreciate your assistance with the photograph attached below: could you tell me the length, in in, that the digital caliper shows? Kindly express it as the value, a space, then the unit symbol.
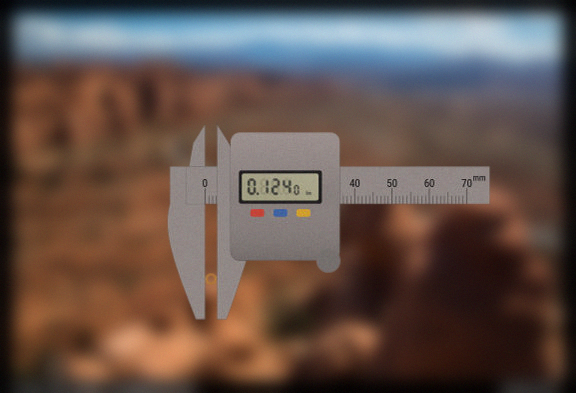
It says 0.1240 in
